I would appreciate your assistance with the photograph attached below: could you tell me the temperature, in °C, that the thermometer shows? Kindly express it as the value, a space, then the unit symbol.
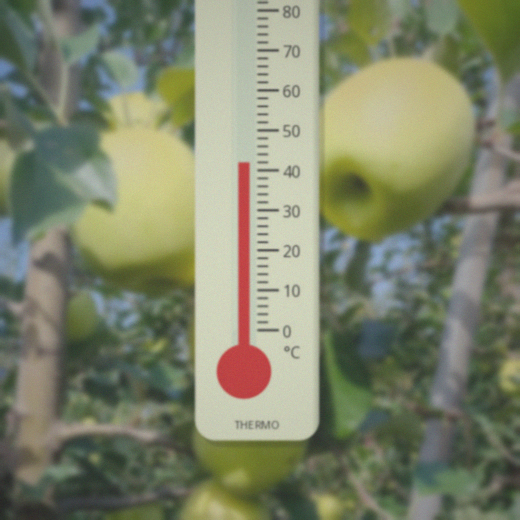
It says 42 °C
